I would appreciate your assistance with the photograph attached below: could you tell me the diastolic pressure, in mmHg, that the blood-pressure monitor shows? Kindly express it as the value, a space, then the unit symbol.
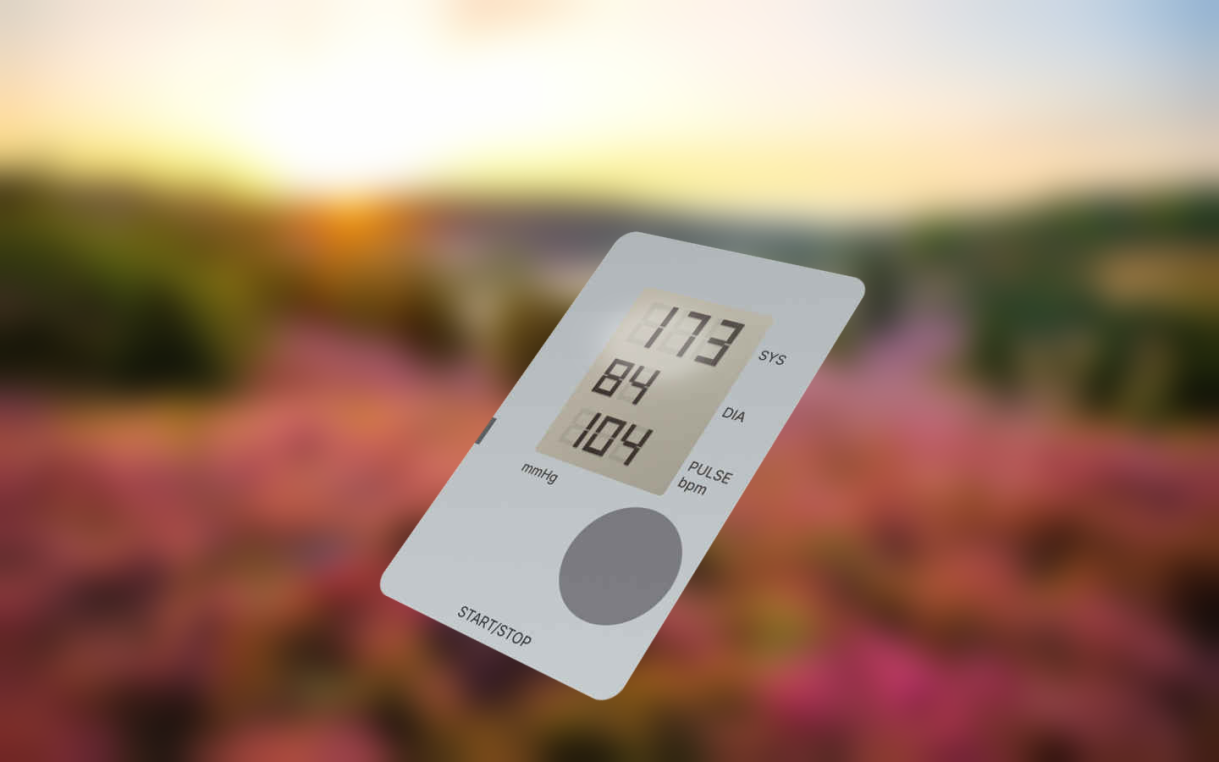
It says 84 mmHg
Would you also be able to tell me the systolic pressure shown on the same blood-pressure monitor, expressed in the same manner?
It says 173 mmHg
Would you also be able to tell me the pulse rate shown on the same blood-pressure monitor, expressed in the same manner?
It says 104 bpm
